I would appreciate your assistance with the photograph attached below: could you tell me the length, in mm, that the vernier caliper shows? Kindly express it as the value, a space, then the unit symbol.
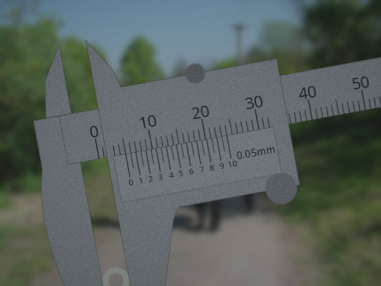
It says 5.0 mm
